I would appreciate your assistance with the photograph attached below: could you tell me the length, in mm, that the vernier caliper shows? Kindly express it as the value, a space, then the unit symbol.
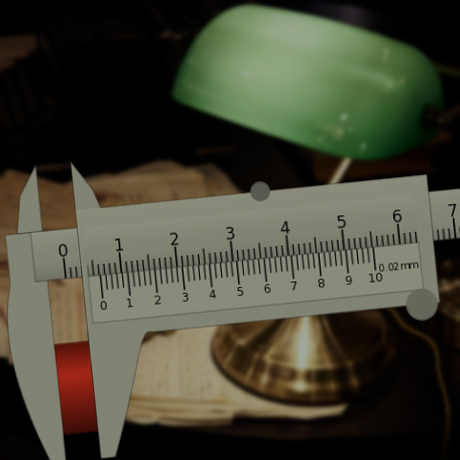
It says 6.2 mm
